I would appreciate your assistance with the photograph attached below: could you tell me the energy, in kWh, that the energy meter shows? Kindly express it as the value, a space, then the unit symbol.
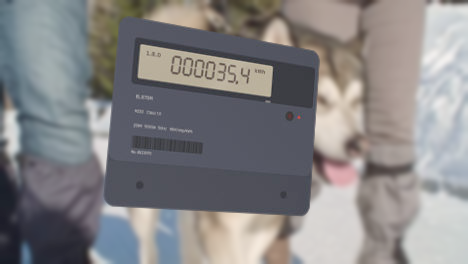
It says 35.4 kWh
